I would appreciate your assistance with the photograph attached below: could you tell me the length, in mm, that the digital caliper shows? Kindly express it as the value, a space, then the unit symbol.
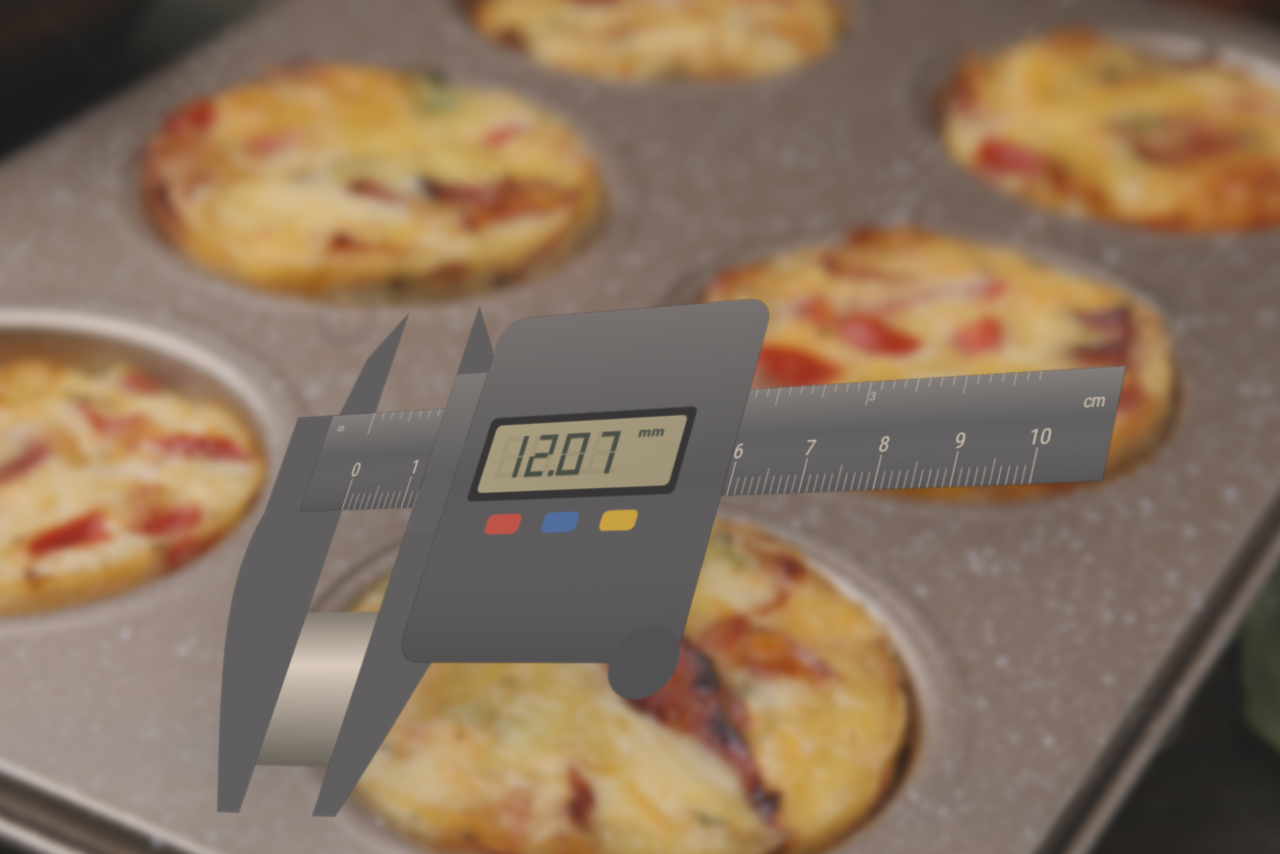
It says 12.07 mm
